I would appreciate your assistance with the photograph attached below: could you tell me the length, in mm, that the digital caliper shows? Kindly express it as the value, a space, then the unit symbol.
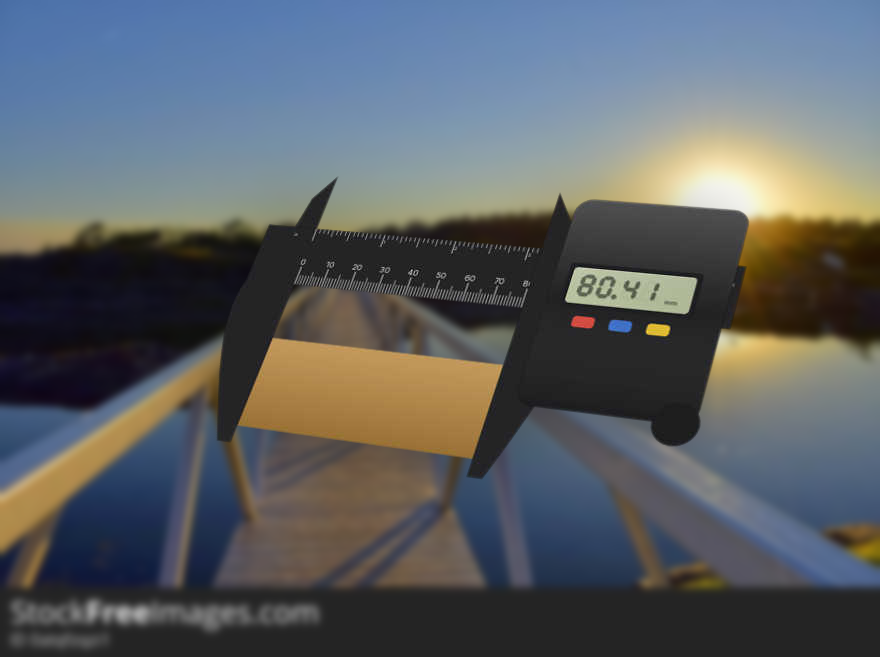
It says 80.41 mm
